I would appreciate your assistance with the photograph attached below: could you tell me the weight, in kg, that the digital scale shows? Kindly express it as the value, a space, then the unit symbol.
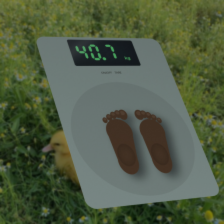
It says 40.7 kg
